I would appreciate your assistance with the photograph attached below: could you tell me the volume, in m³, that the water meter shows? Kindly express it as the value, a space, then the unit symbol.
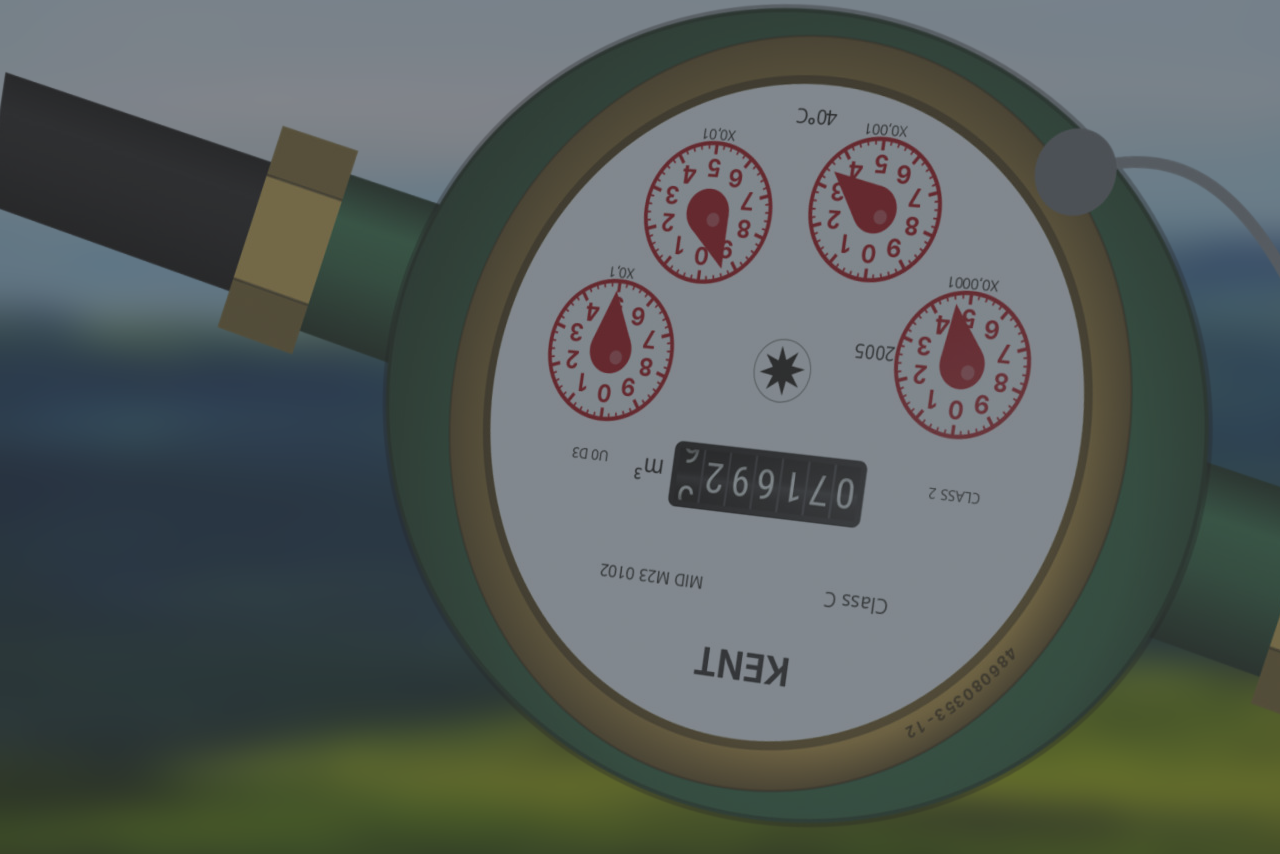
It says 716925.4934 m³
